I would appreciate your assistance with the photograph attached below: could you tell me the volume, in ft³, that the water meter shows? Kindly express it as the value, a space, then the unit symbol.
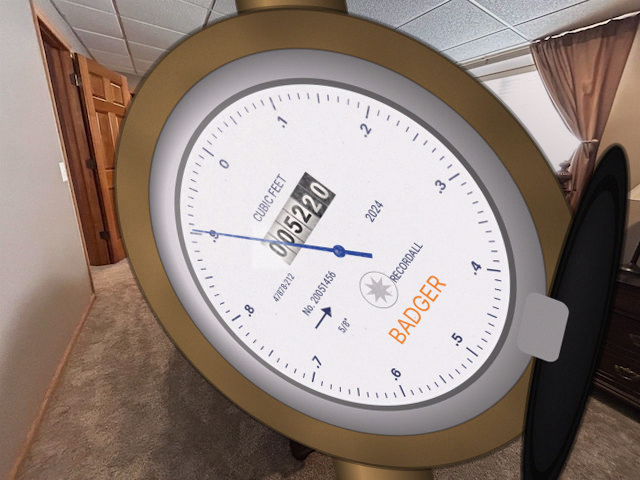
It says 5219.90 ft³
